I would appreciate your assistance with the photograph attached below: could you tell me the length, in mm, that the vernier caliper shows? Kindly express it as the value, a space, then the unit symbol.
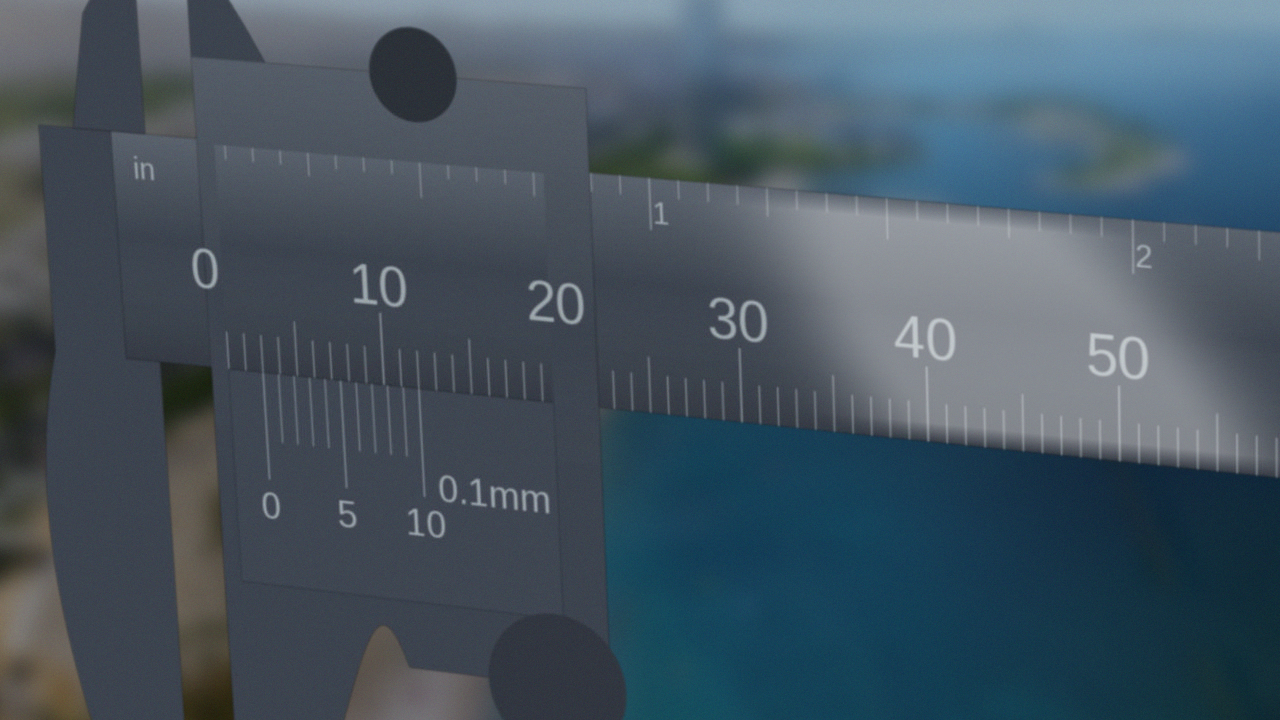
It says 3.0 mm
